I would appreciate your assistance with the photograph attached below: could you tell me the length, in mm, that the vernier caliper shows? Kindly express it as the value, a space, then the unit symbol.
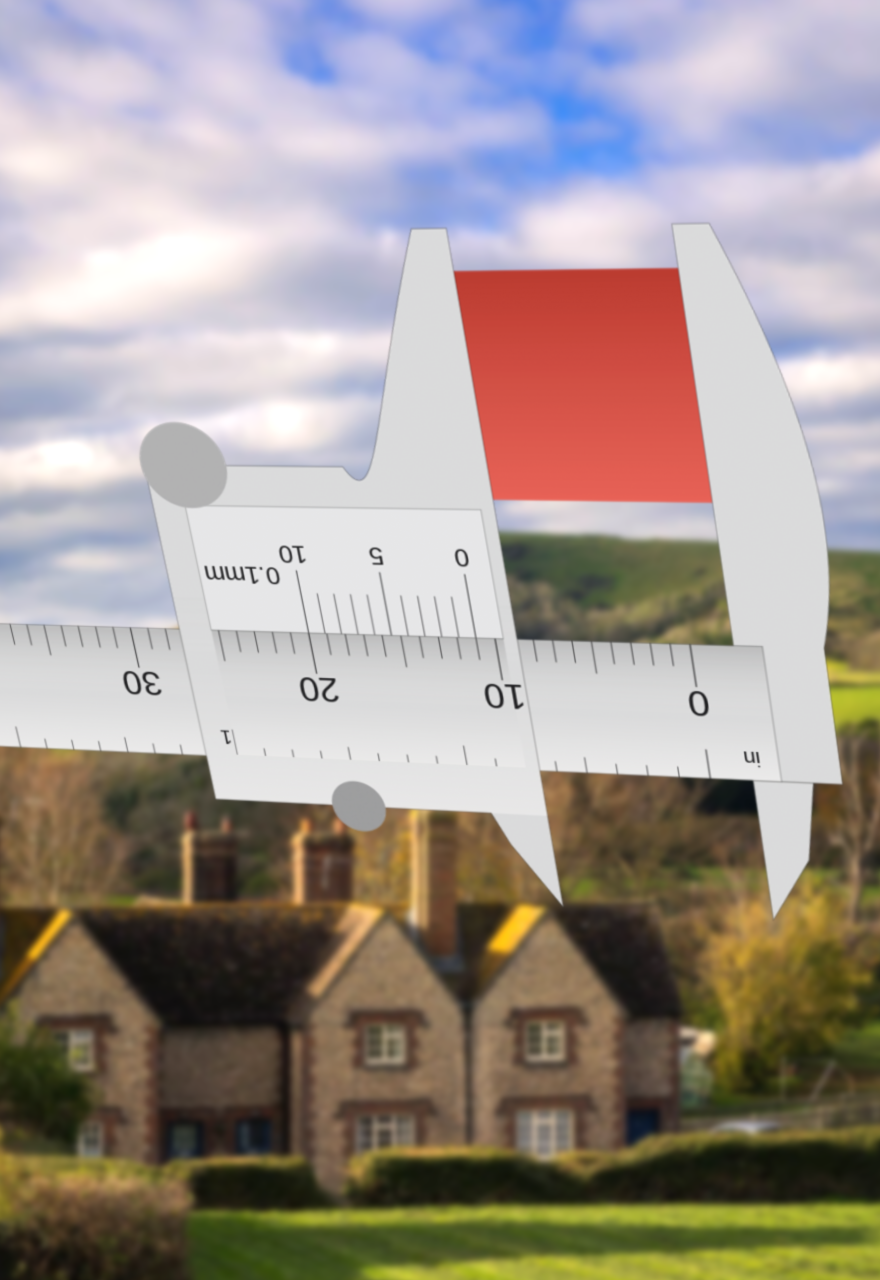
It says 11.0 mm
